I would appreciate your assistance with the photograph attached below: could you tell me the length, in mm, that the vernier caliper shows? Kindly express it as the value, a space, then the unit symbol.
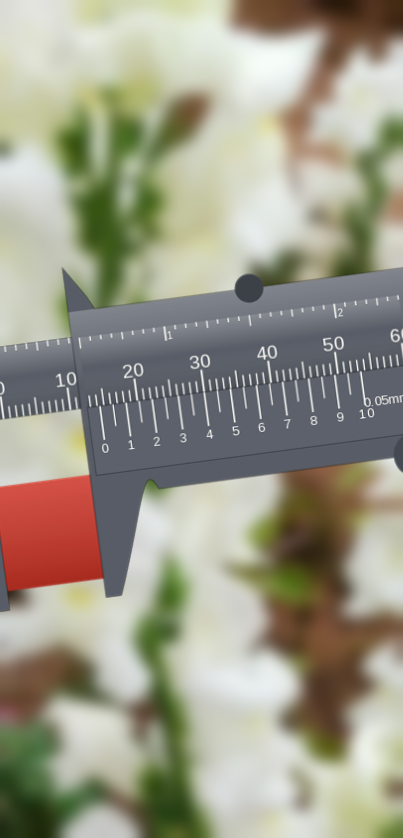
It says 14.4 mm
